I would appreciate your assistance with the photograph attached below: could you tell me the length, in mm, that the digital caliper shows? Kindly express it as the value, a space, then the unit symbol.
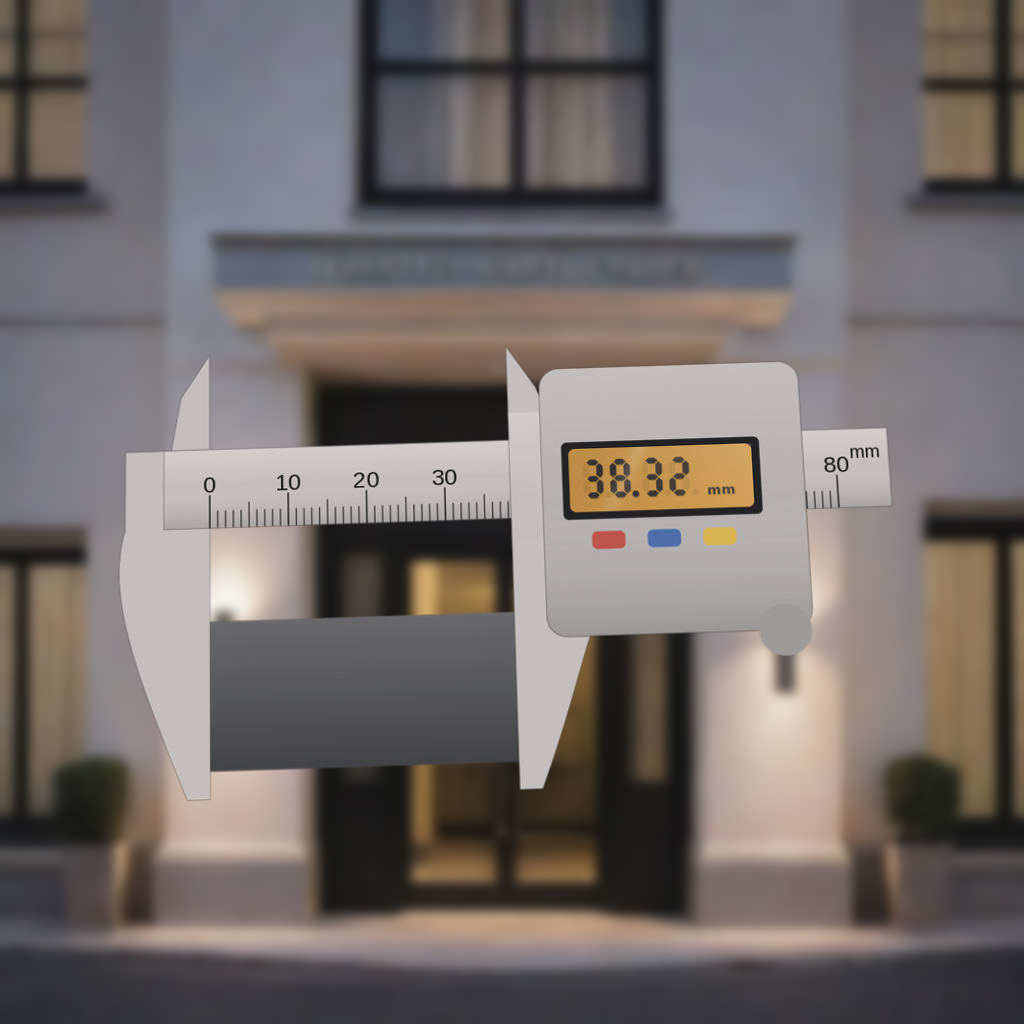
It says 38.32 mm
